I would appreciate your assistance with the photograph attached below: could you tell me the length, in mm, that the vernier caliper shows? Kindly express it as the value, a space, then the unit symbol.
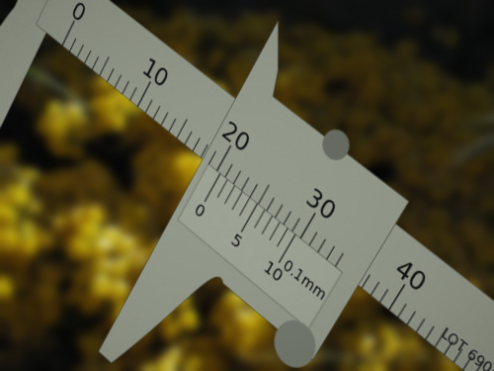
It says 20.4 mm
